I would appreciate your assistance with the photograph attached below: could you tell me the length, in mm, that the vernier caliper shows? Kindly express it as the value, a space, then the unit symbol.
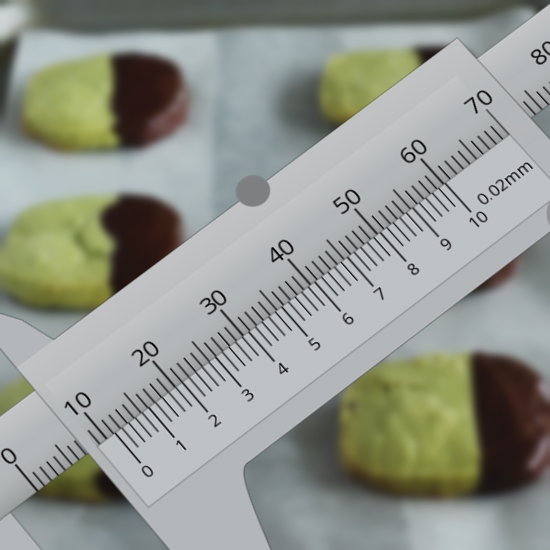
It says 11.2 mm
